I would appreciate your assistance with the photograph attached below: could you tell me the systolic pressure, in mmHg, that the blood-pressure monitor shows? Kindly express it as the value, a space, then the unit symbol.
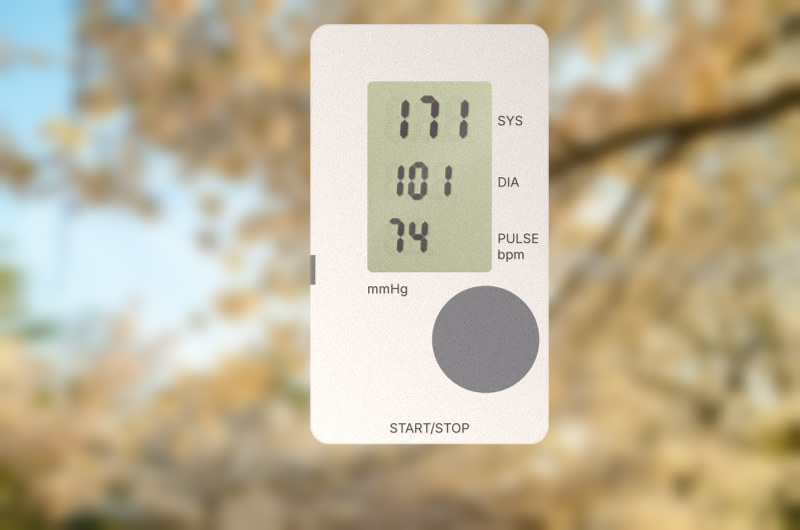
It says 171 mmHg
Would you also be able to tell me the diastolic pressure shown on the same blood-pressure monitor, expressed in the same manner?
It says 101 mmHg
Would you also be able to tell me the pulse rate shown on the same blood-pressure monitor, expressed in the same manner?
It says 74 bpm
